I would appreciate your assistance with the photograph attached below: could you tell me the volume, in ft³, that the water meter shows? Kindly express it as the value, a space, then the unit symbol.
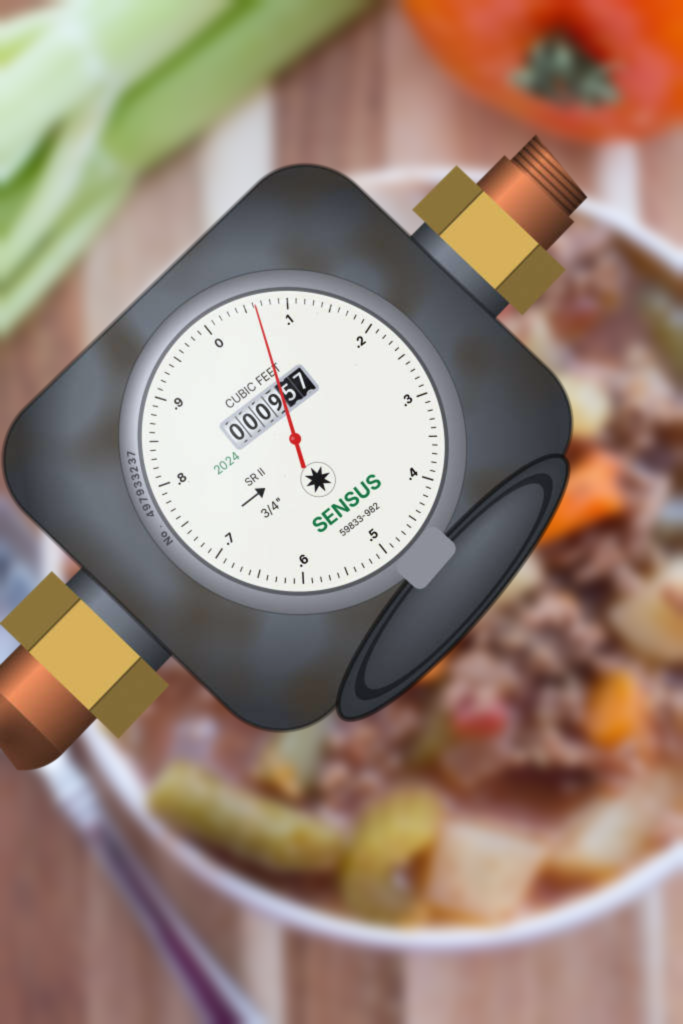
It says 957.06 ft³
